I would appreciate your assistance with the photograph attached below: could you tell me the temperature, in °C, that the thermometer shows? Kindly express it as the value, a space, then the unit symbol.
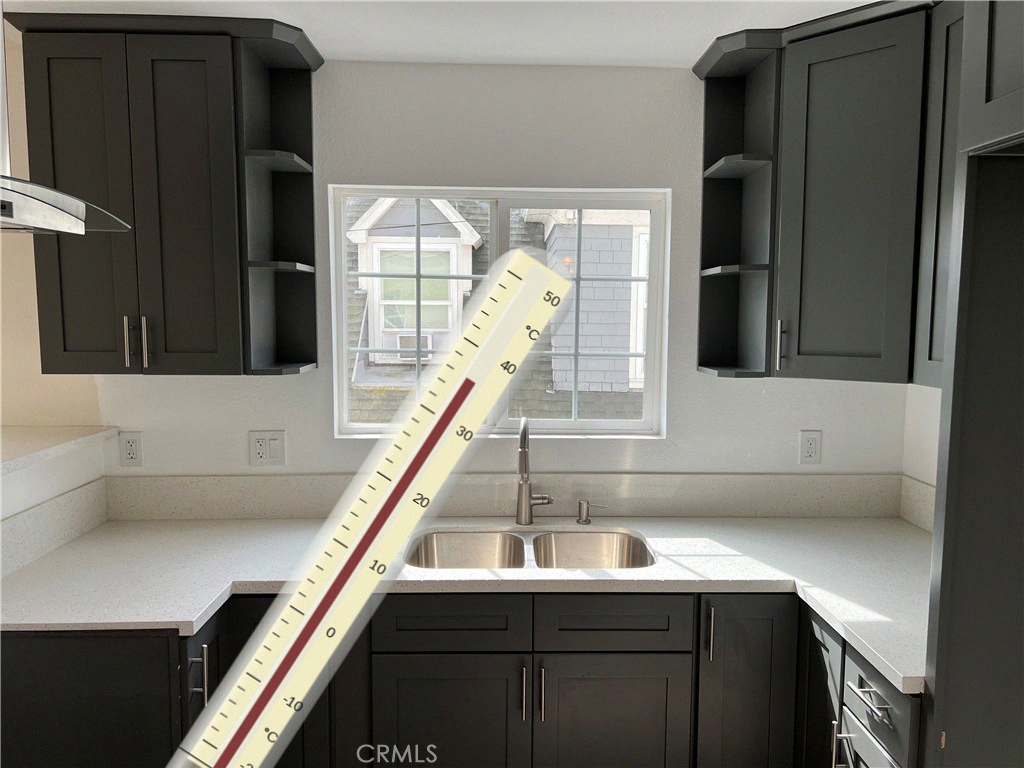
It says 36 °C
